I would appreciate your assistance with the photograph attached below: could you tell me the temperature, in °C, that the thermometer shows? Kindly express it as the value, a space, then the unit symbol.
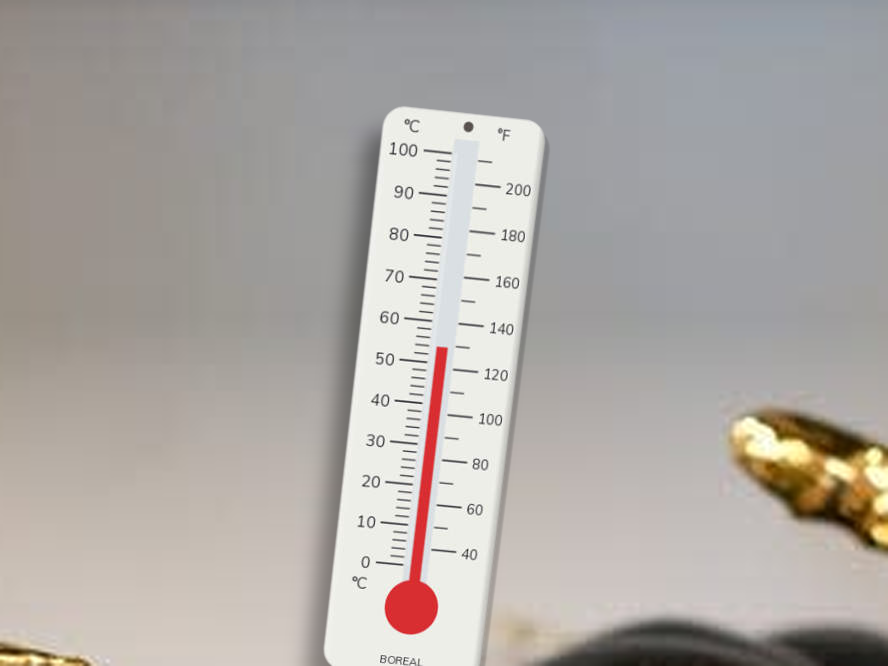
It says 54 °C
